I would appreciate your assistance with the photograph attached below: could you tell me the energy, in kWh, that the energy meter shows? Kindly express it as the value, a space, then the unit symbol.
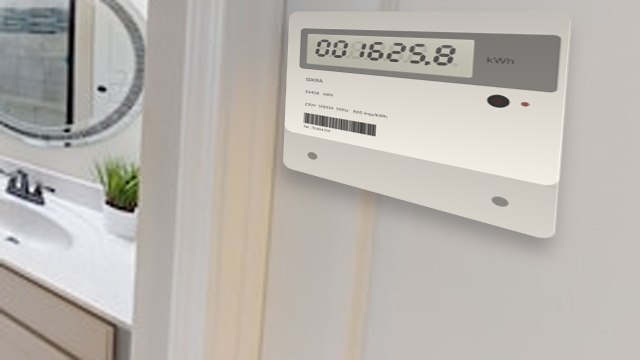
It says 1625.8 kWh
